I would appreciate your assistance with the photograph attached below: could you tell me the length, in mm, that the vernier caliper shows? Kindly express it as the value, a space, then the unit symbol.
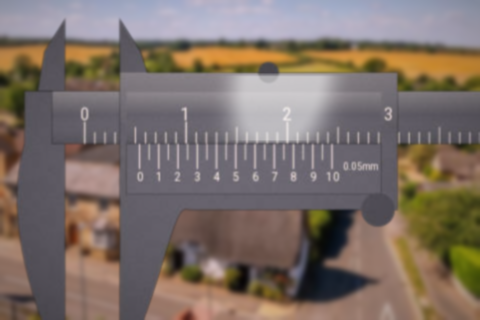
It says 5.4 mm
